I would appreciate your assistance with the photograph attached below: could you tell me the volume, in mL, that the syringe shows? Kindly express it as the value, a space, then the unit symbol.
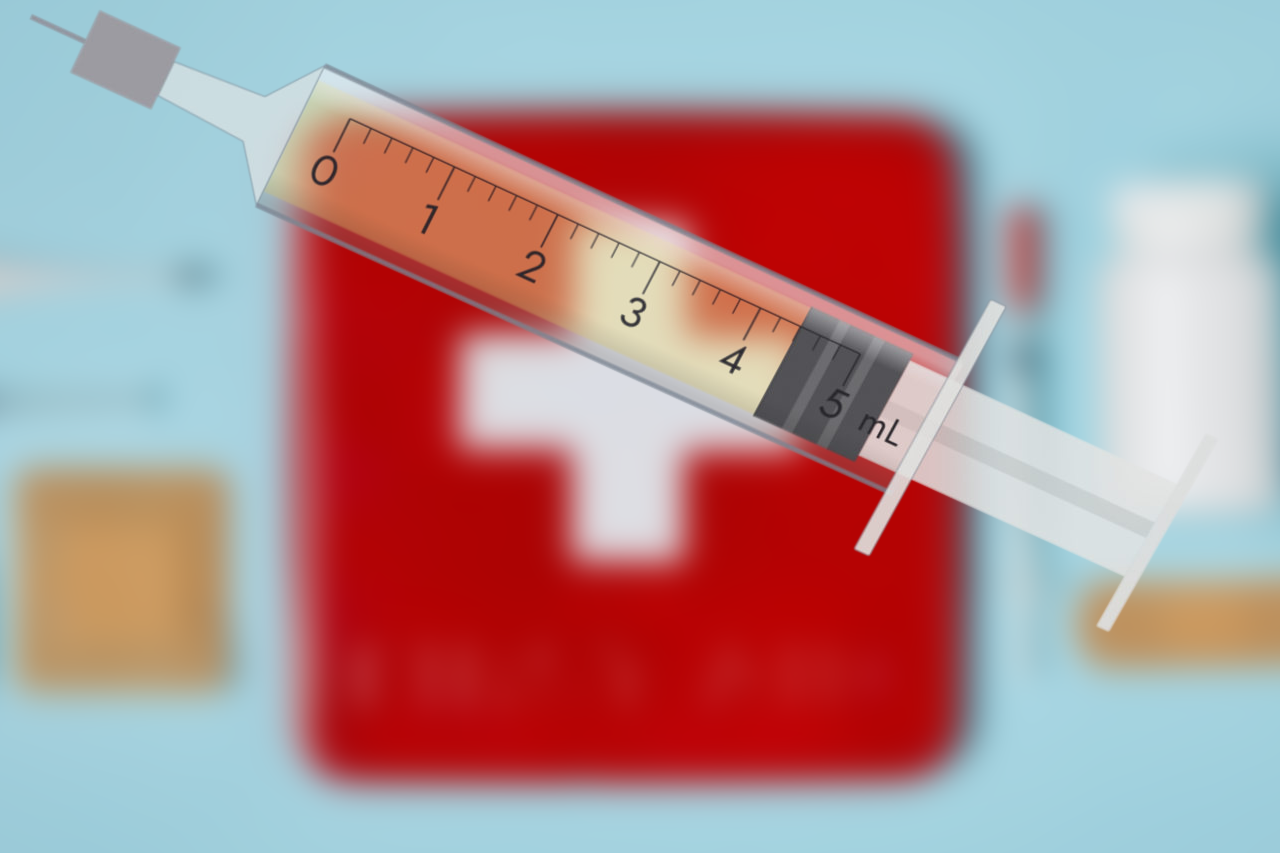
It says 4.4 mL
